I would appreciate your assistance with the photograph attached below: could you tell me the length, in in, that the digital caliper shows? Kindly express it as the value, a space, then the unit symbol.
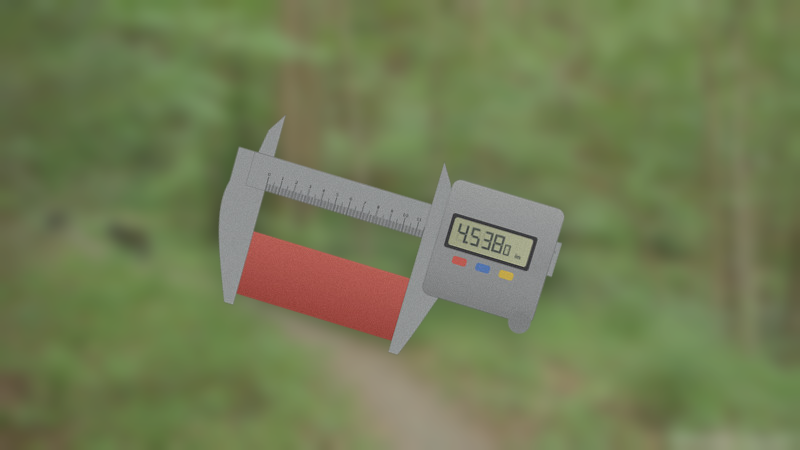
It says 4.5380 in
